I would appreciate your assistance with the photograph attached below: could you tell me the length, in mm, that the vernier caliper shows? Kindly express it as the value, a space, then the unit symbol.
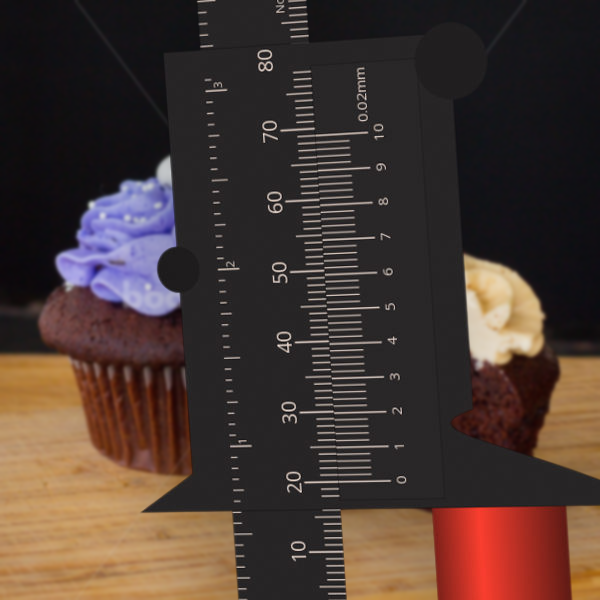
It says 20.0 mm
